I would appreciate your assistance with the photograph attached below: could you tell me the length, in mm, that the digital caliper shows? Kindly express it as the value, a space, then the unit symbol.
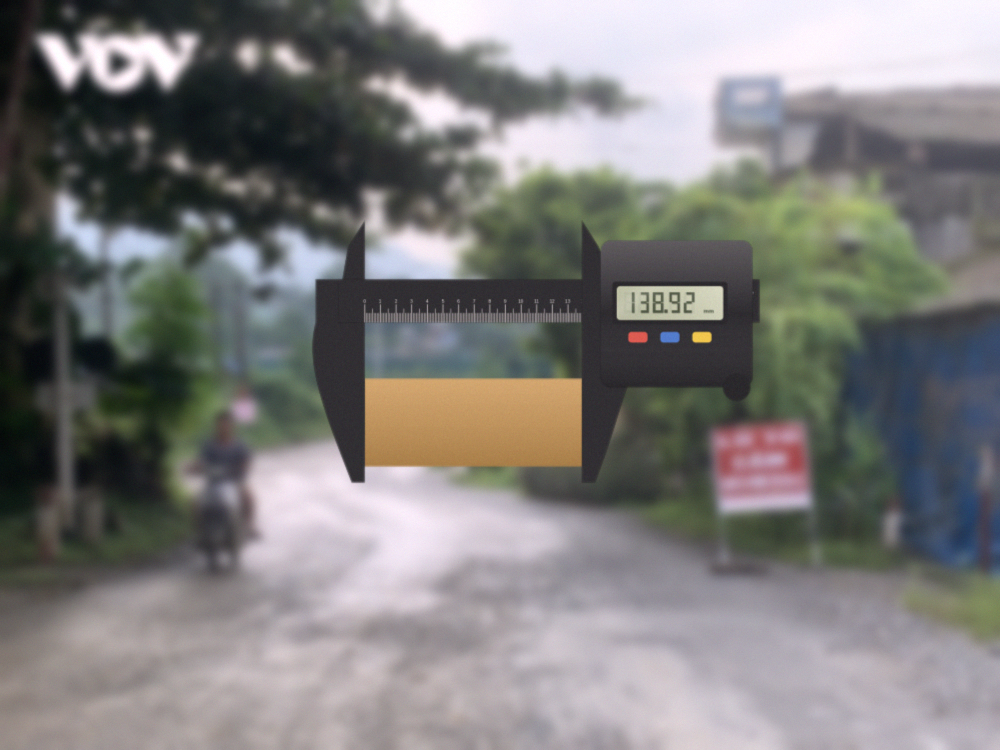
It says 138.92 mm
